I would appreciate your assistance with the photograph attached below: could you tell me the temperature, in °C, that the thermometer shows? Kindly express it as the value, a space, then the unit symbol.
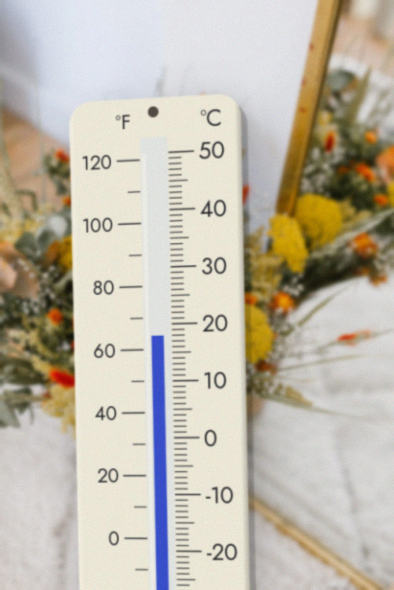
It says 18 °C
